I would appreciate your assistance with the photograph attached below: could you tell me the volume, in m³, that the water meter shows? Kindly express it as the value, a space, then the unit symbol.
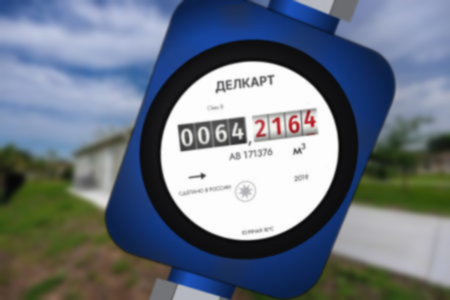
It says 64.2164 m³
